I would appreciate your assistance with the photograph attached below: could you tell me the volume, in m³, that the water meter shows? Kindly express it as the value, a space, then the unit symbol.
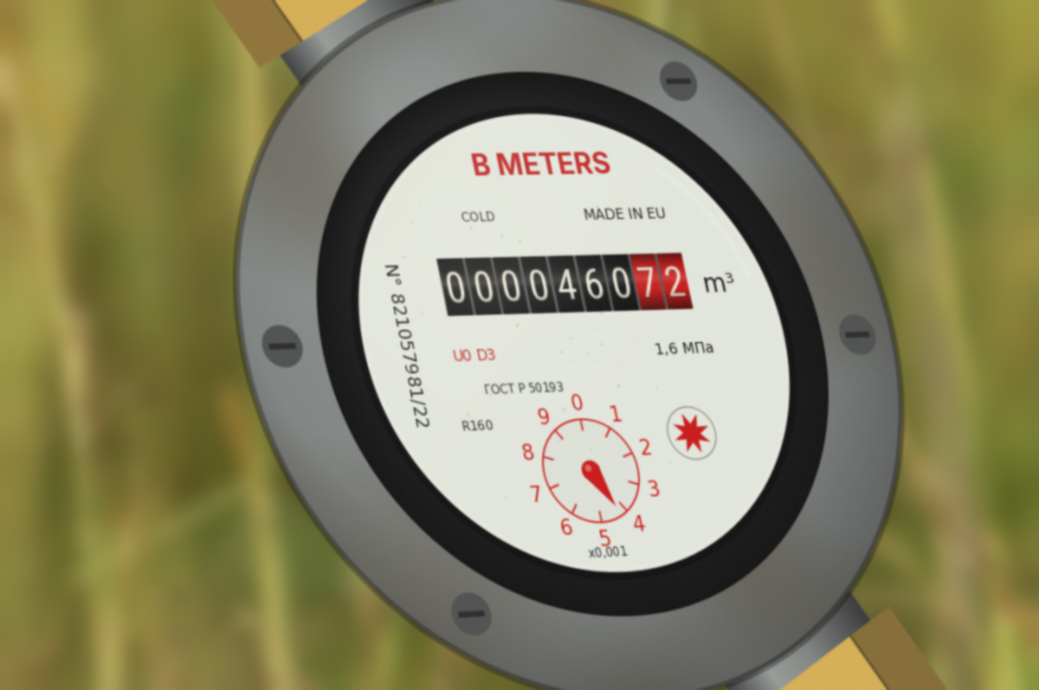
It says 460.724 m³
